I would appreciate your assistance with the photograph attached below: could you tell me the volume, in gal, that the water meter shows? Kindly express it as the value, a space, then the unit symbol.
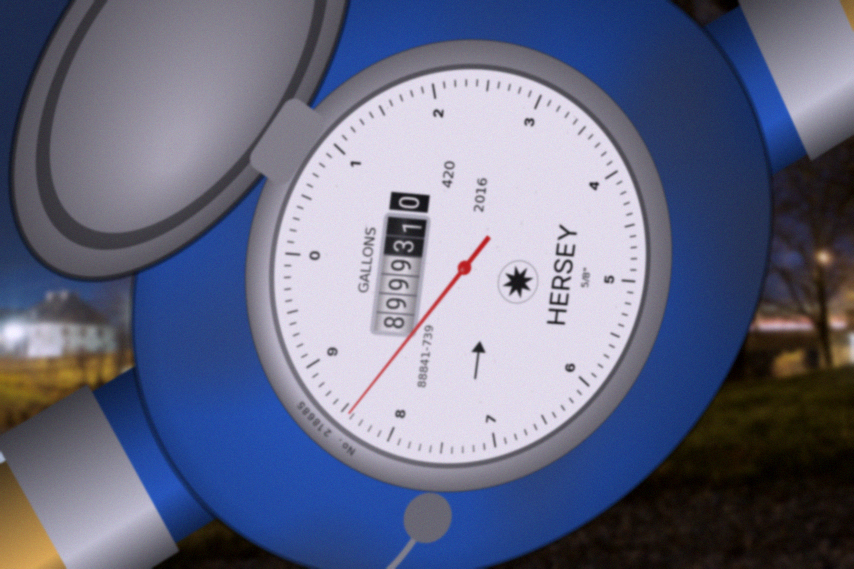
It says 8999308.4 gal
